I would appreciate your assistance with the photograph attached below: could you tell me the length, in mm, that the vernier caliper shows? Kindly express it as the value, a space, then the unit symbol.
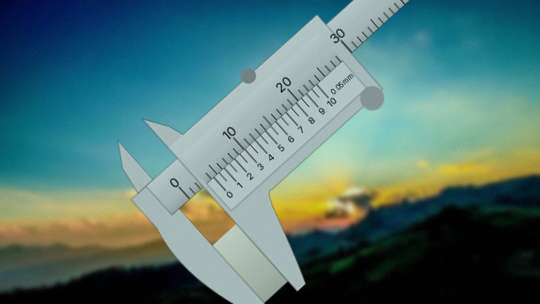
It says 4.4 mm
